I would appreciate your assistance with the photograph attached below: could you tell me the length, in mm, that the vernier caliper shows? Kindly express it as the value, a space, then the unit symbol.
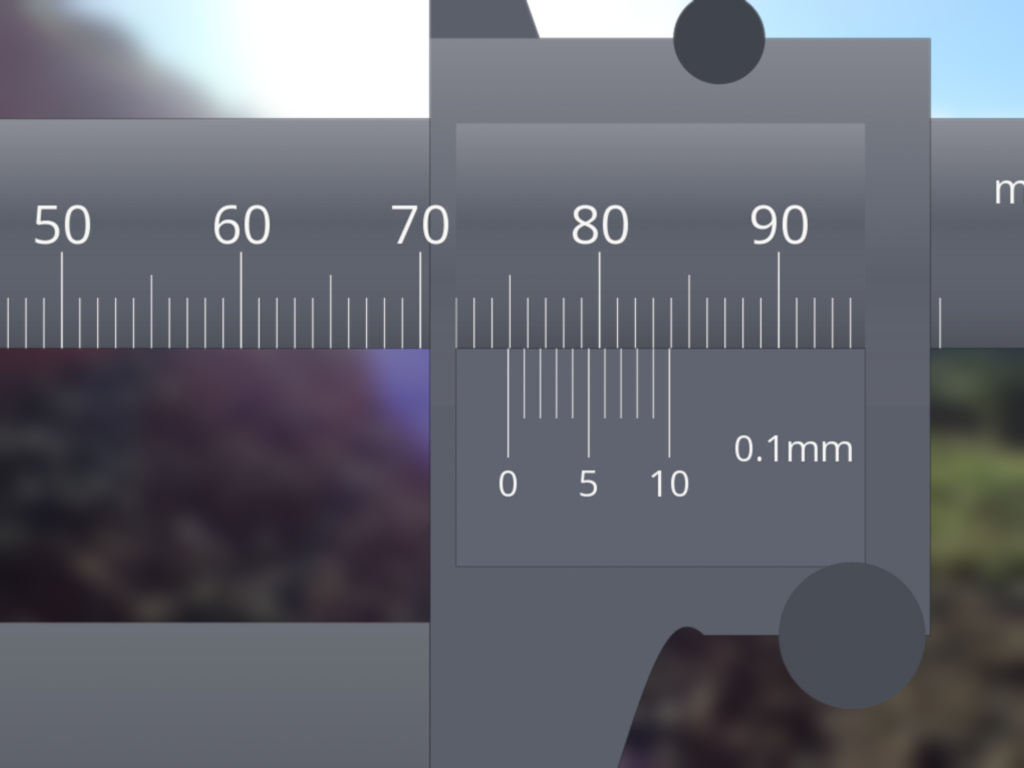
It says 74.9 mm
